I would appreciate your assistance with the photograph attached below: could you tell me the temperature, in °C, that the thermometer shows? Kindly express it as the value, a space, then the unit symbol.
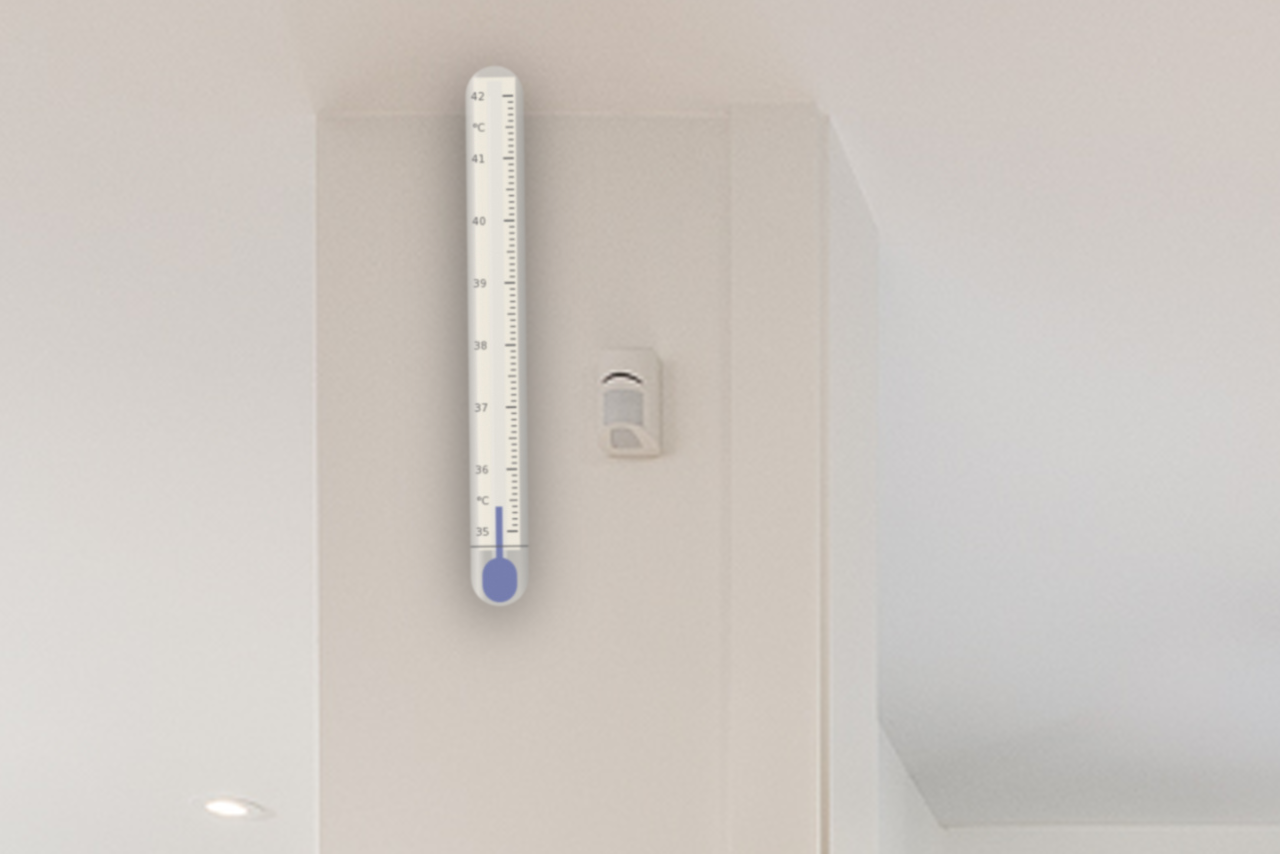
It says 35.4 °C
